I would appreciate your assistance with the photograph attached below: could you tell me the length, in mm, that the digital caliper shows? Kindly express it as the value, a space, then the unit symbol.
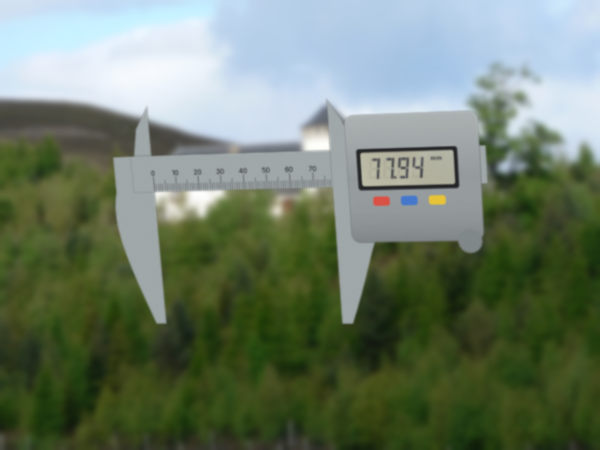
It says 77.94 mm
